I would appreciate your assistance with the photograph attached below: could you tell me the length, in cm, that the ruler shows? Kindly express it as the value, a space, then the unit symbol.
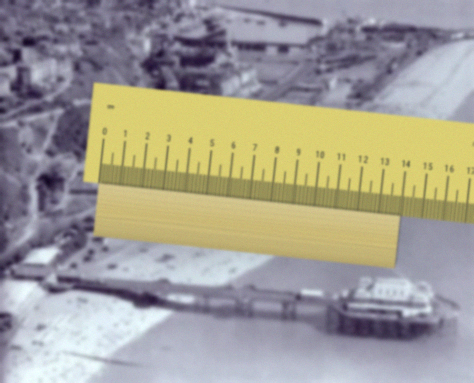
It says 14 cm
